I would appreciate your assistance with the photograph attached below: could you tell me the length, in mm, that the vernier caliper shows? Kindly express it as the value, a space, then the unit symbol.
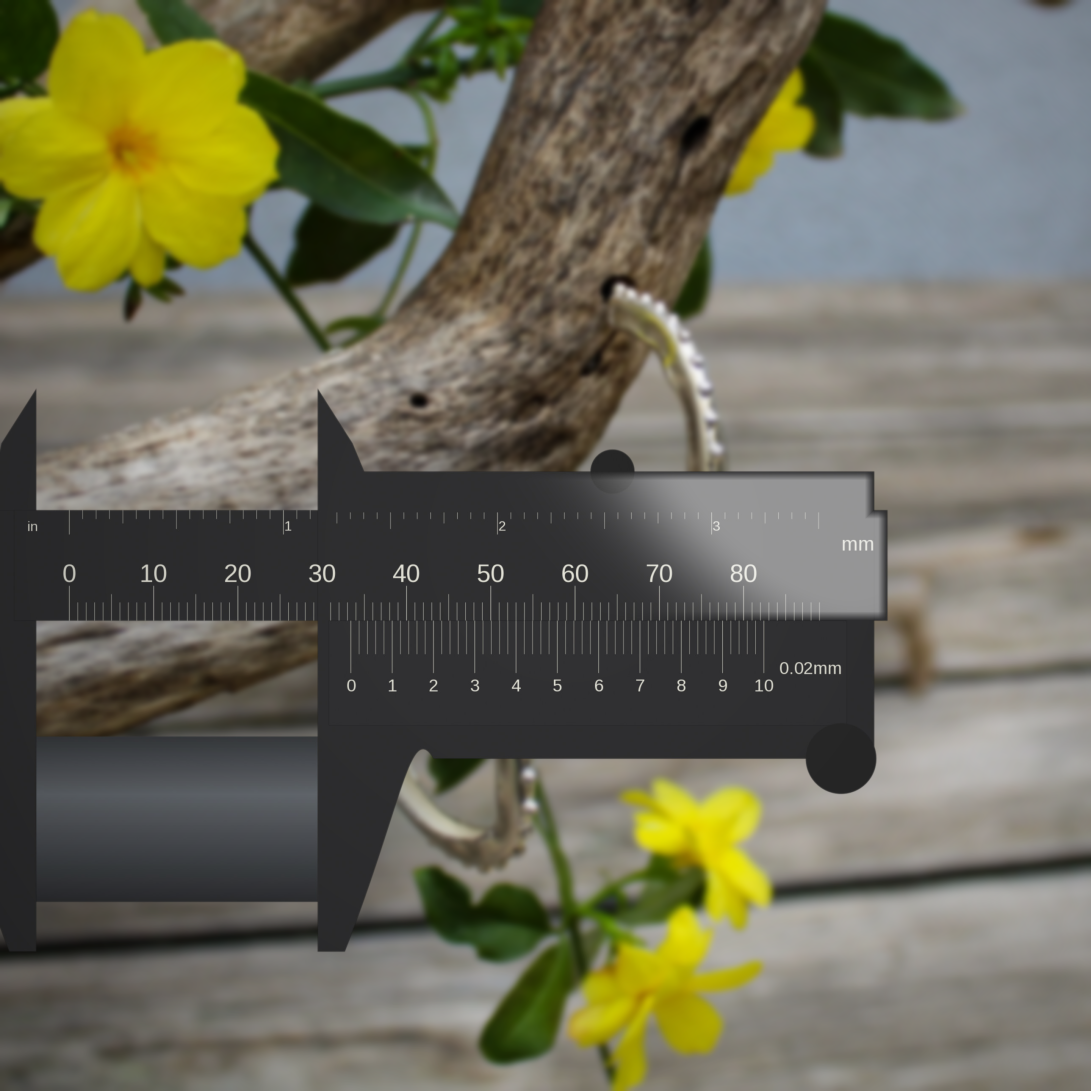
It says 33.4 mm
